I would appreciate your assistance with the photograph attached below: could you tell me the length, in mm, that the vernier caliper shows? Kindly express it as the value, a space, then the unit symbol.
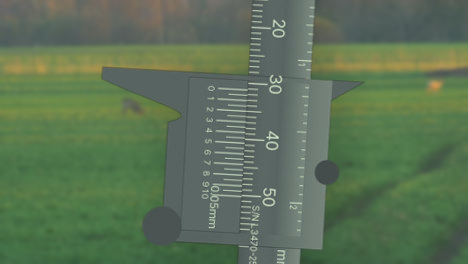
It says 31.2 mm
